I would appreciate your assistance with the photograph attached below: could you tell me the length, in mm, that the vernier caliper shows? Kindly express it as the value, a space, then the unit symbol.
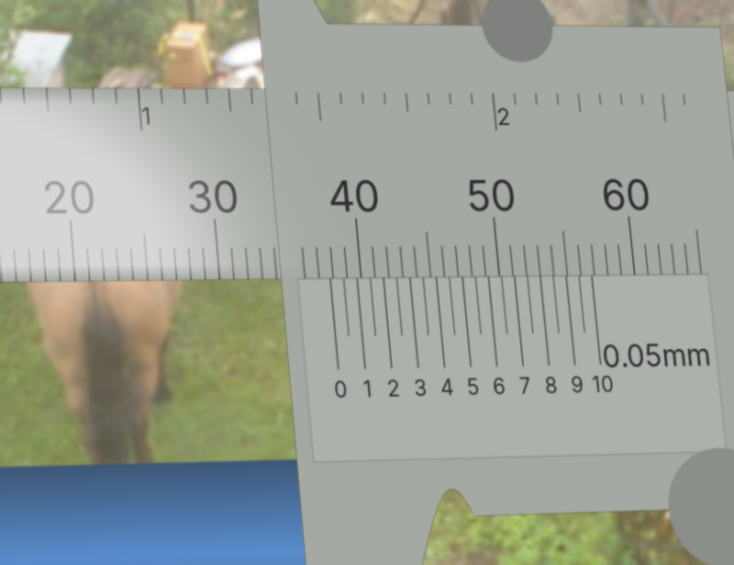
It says 37.8 mm
